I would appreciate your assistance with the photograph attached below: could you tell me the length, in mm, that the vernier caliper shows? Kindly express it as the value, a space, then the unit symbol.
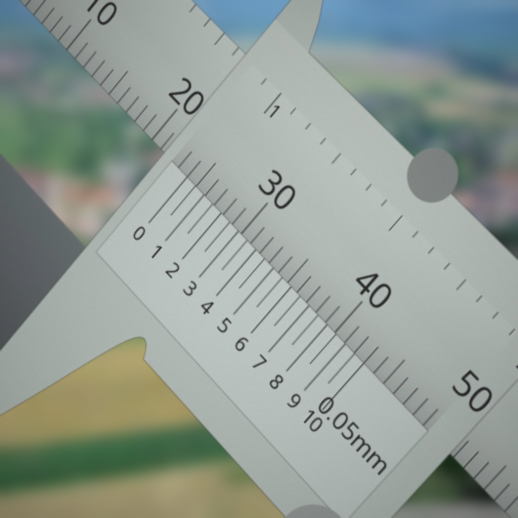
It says 24.0 mm
